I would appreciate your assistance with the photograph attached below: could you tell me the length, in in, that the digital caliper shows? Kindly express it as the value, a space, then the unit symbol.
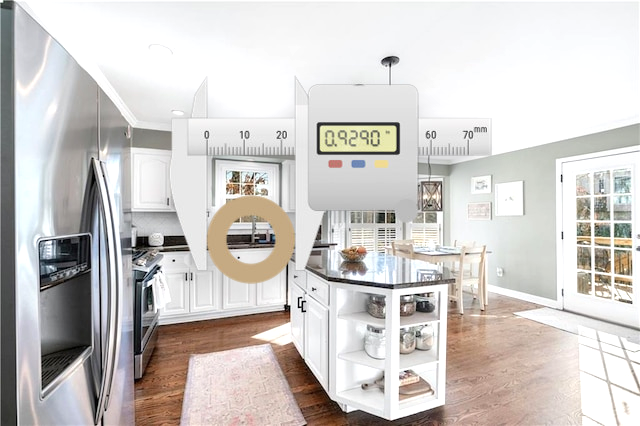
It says 0.9290 in
